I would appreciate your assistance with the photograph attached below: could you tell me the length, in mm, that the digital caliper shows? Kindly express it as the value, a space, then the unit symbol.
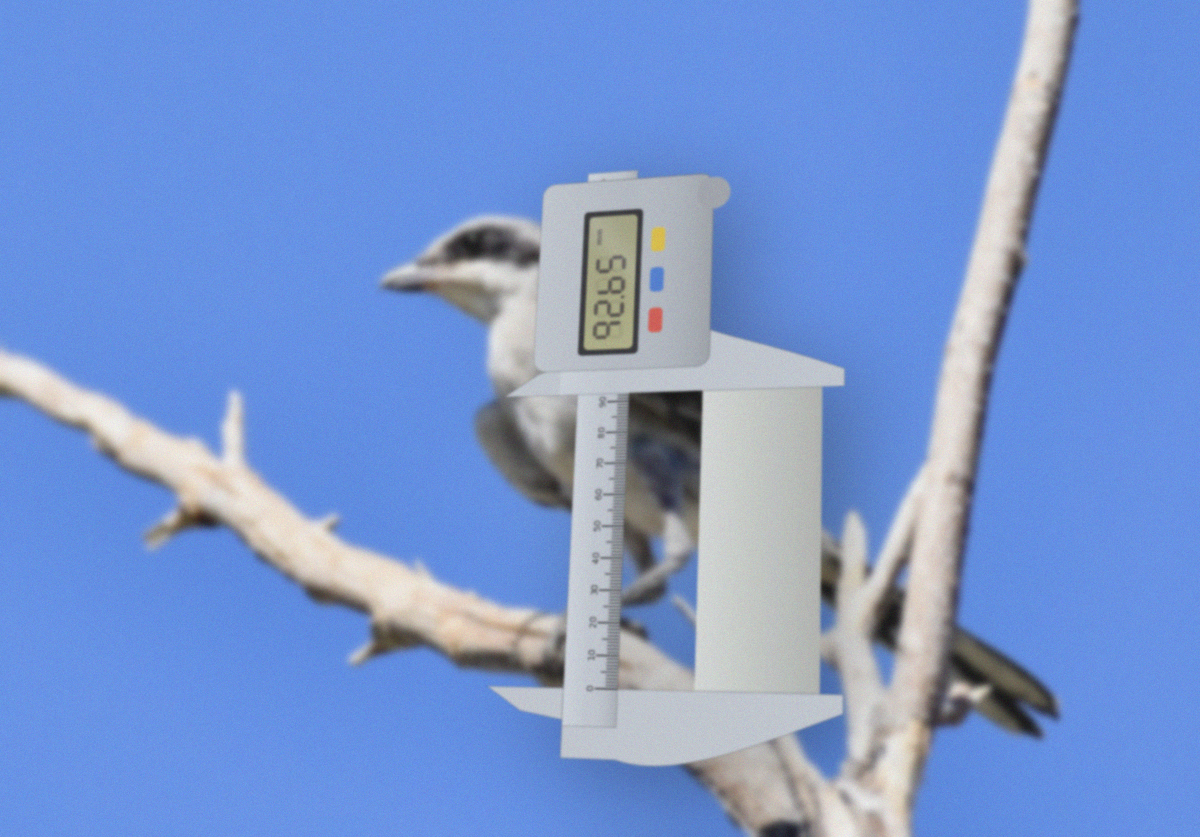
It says 92.65 mm
